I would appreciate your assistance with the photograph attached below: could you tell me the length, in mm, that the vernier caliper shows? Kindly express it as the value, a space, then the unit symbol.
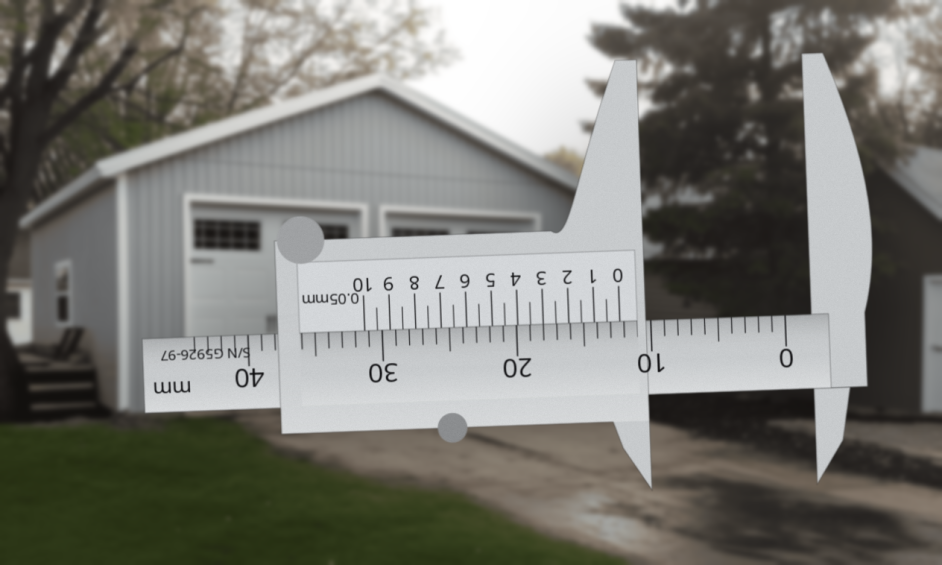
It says 12.3 mm
